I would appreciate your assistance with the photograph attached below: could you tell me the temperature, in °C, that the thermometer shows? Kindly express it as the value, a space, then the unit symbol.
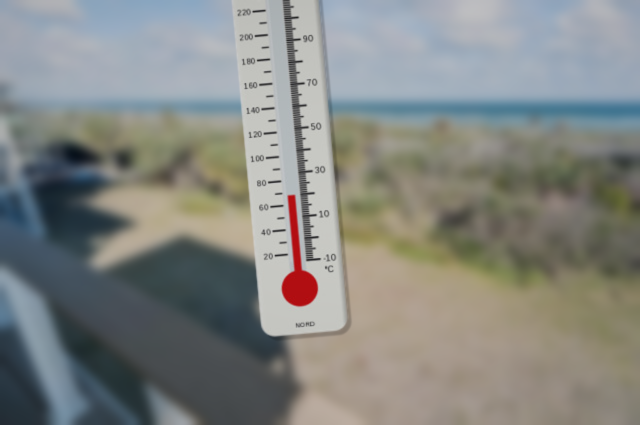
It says 20 °C
